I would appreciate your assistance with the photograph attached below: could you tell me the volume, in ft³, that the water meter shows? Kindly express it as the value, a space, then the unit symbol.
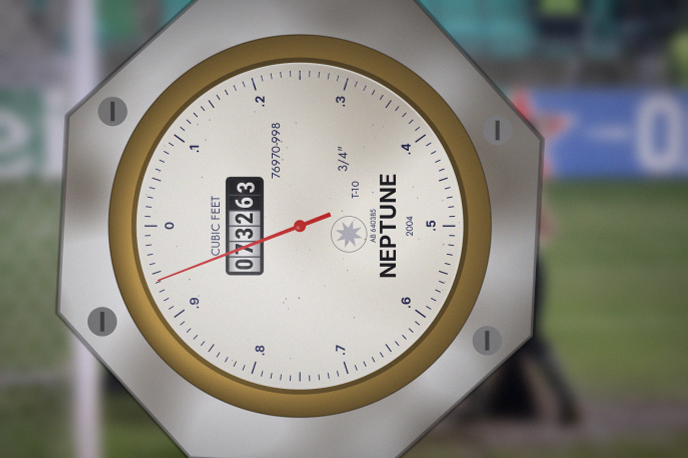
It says 73262.94 ft³
